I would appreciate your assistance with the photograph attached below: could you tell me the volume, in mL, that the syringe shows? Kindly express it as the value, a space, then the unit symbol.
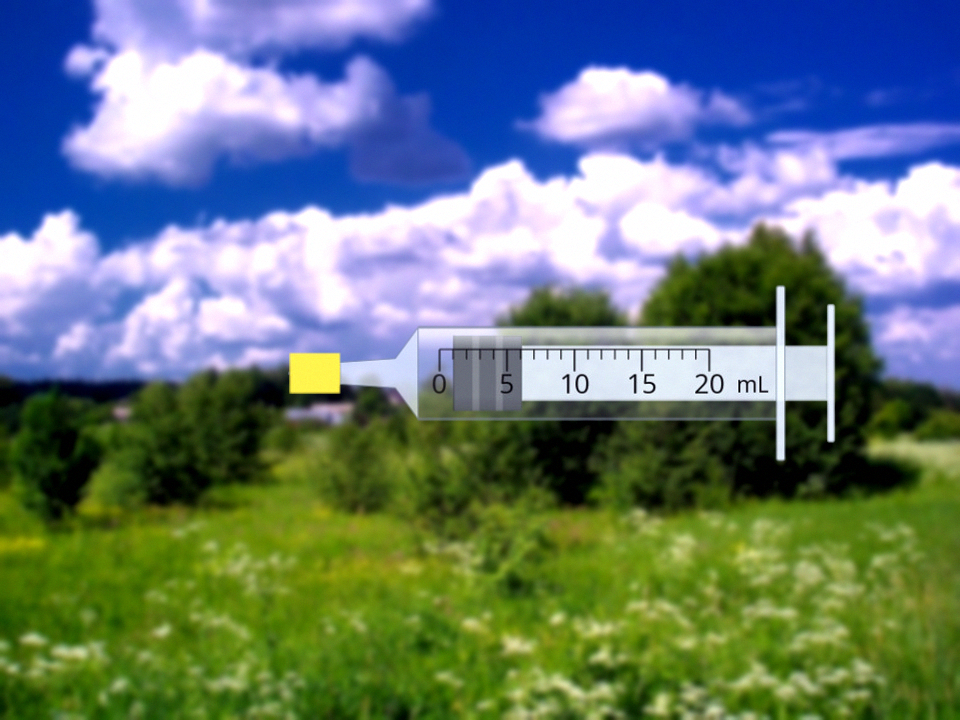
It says 1 mL
